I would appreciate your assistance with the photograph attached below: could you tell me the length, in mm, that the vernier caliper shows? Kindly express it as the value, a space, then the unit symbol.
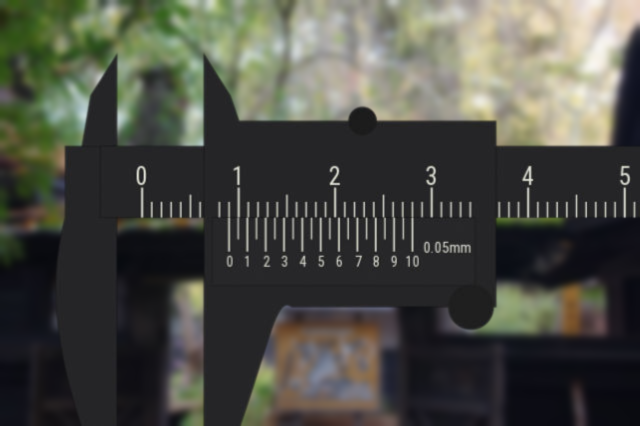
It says 9.0 mm
